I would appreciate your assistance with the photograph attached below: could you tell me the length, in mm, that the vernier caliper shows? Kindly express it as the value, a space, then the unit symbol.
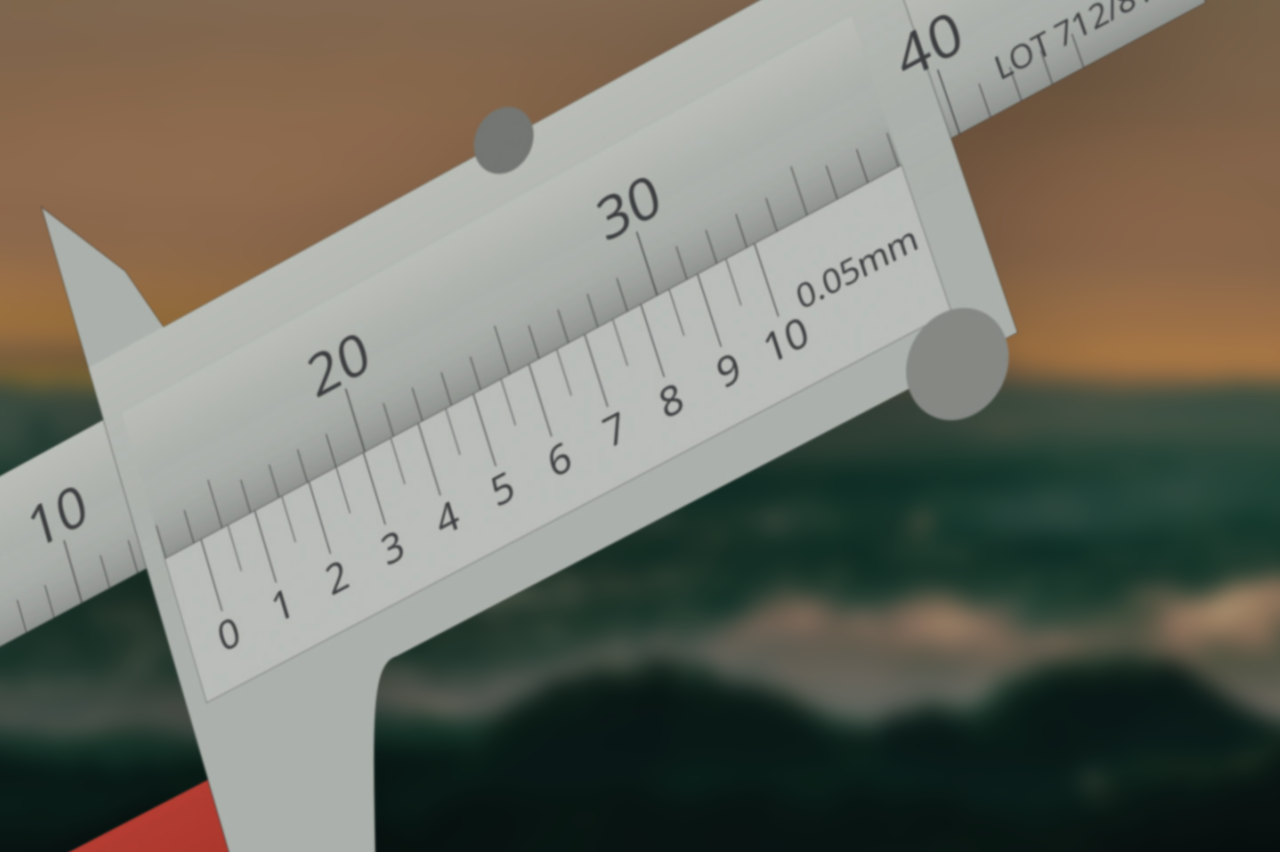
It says 14.25 mm
